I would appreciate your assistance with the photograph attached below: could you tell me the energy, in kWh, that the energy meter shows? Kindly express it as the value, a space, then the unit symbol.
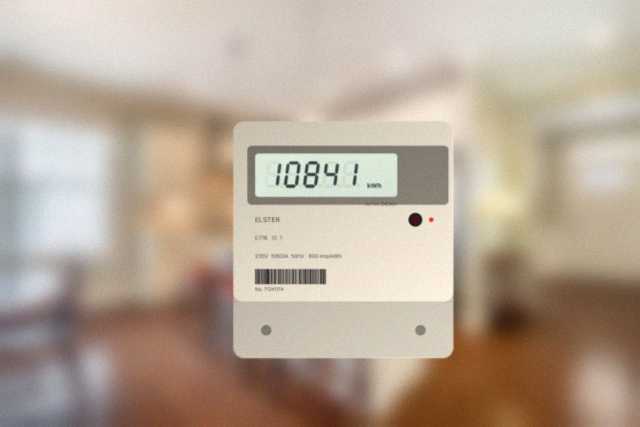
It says 10841 kWh
